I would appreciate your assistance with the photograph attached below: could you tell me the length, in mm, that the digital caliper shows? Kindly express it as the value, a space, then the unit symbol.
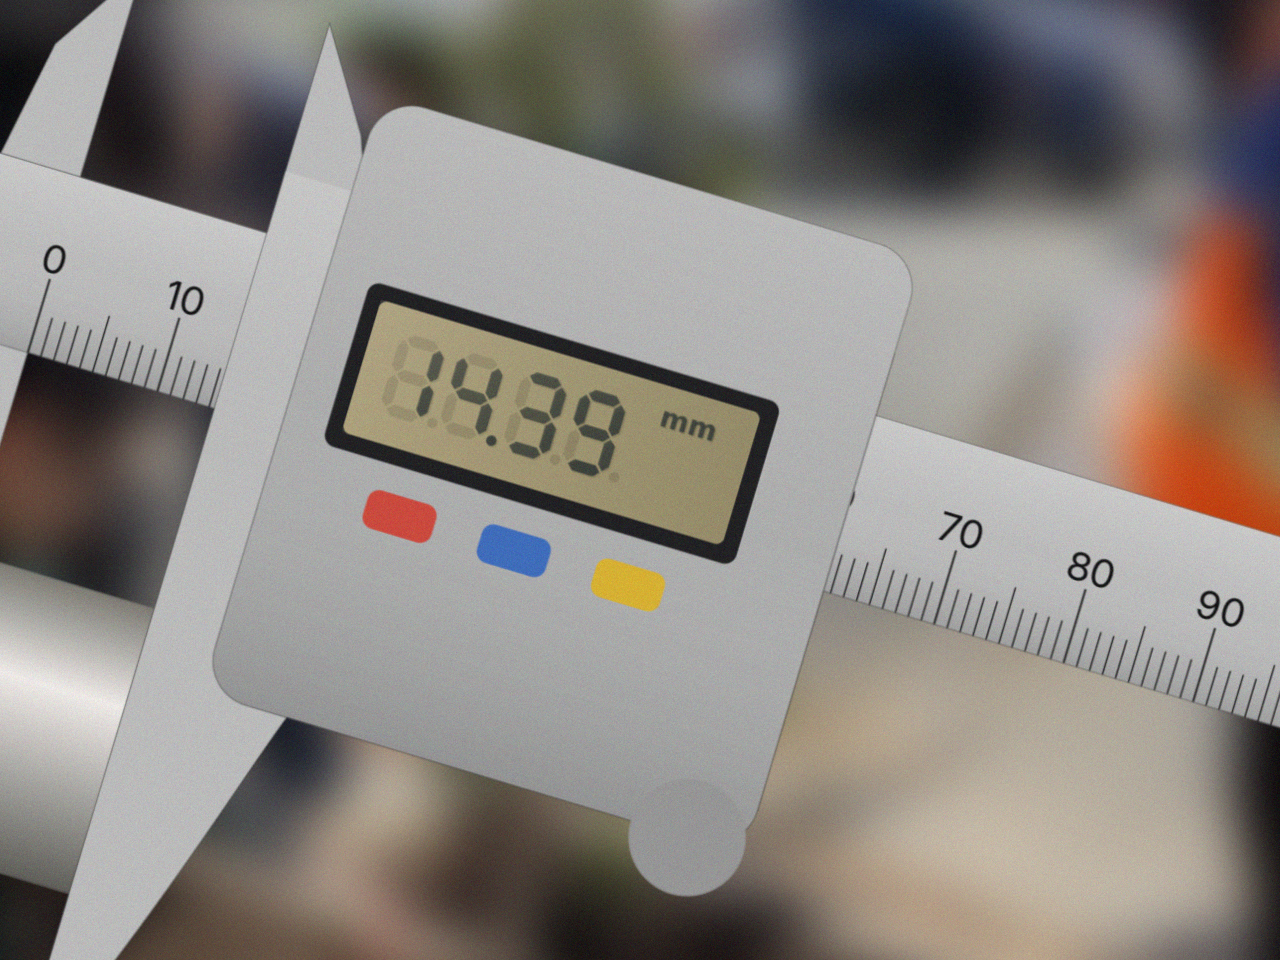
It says 14.39 mm
